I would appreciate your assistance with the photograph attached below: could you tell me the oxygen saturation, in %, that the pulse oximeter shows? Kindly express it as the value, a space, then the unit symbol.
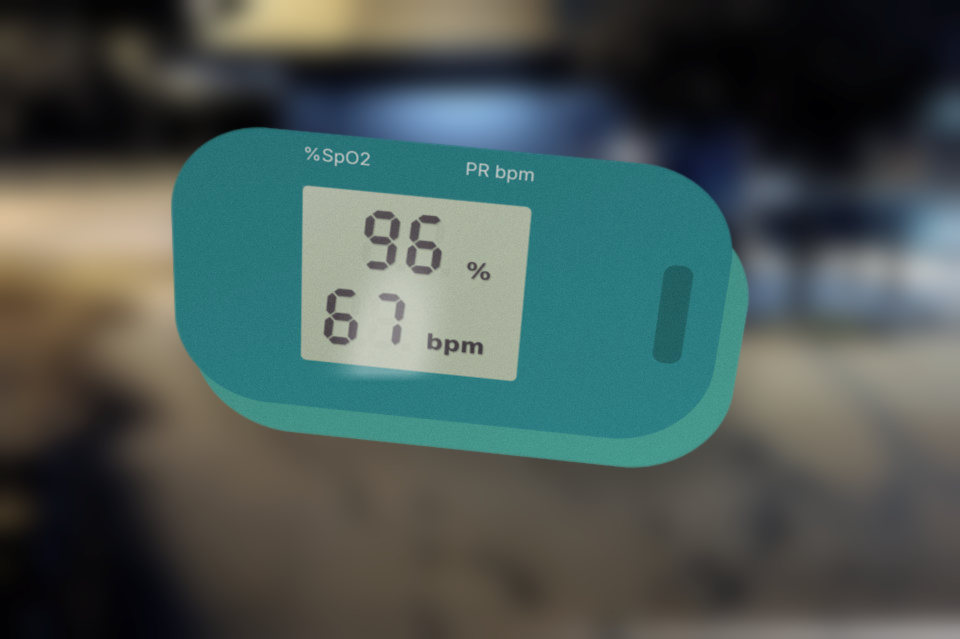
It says 96 %
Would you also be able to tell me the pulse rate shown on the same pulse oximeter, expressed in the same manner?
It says 67 bpm
